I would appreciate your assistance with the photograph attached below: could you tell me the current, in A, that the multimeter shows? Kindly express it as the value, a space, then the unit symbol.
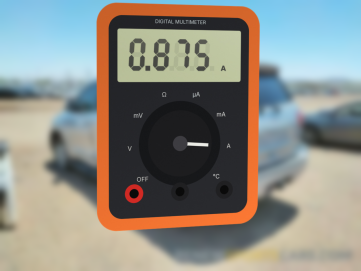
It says 0.875 A
